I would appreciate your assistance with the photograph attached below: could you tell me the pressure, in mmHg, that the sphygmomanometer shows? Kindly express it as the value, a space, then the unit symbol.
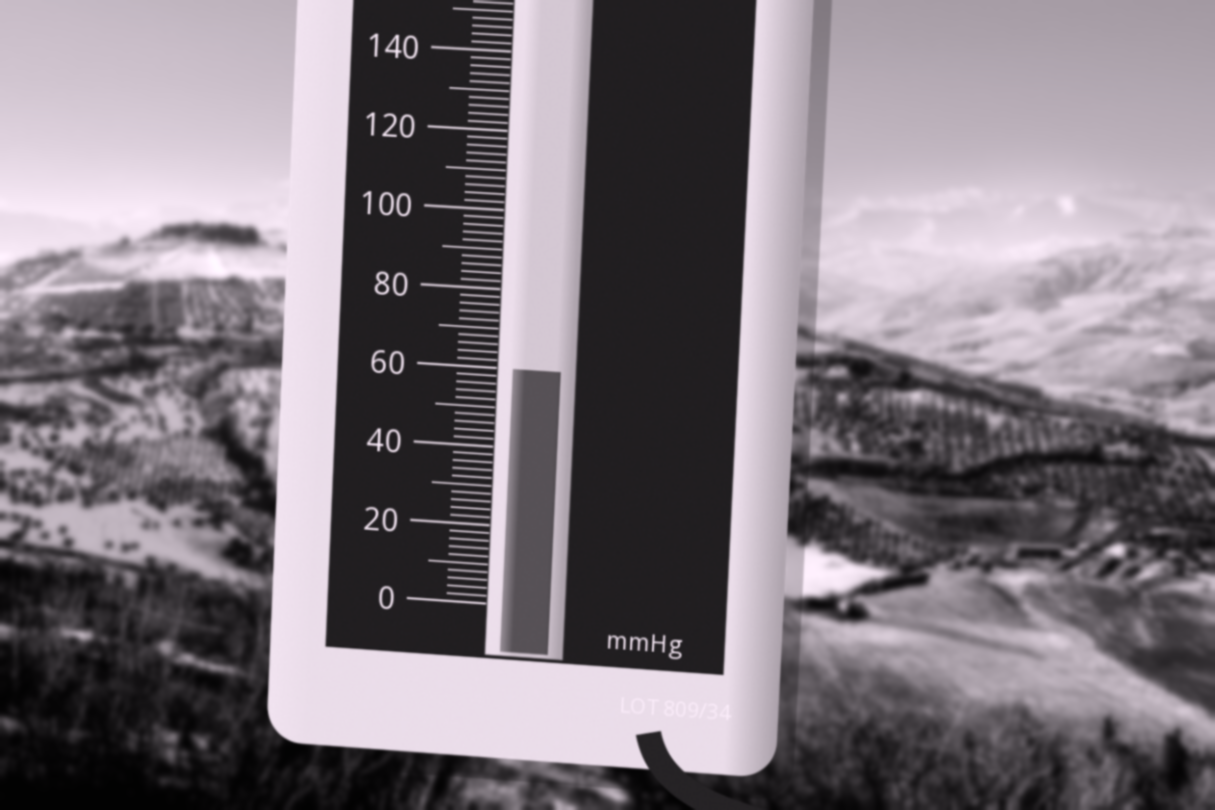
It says 60 mmHg
